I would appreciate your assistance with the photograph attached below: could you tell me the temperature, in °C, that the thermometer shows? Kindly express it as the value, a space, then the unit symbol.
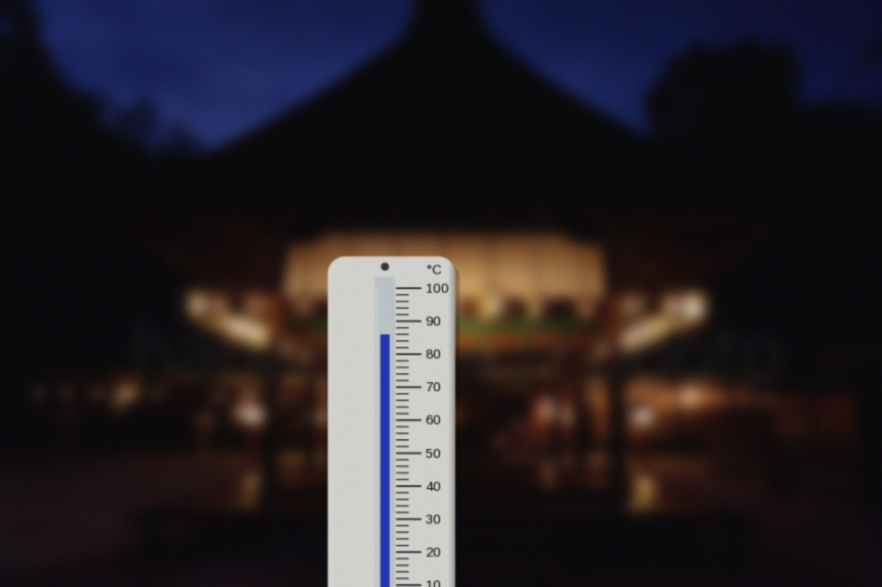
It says 86 °C
